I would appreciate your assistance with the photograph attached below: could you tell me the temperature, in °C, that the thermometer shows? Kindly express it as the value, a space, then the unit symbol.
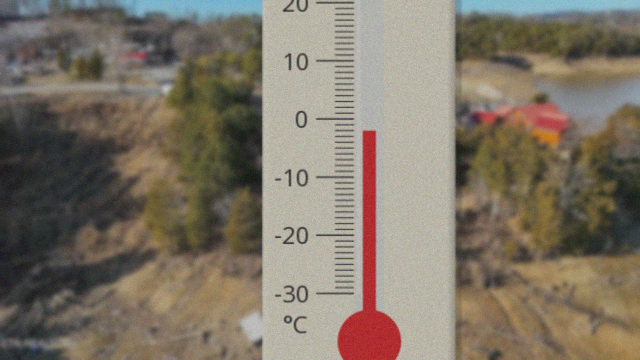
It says -2 °C
